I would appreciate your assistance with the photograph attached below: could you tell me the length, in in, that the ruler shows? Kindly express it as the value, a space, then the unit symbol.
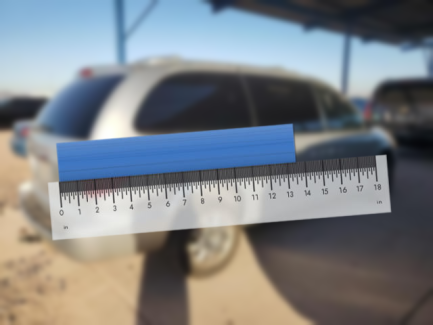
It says 13.5 in
